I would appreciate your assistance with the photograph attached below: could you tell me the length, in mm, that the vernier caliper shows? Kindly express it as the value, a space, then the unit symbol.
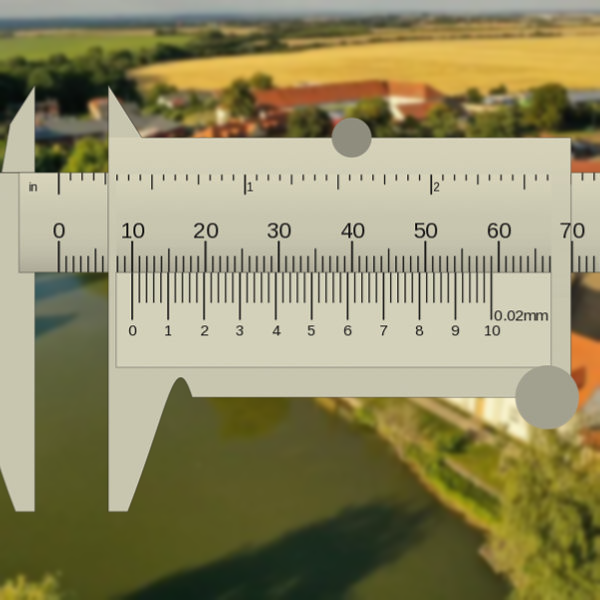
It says 10.0 mm
